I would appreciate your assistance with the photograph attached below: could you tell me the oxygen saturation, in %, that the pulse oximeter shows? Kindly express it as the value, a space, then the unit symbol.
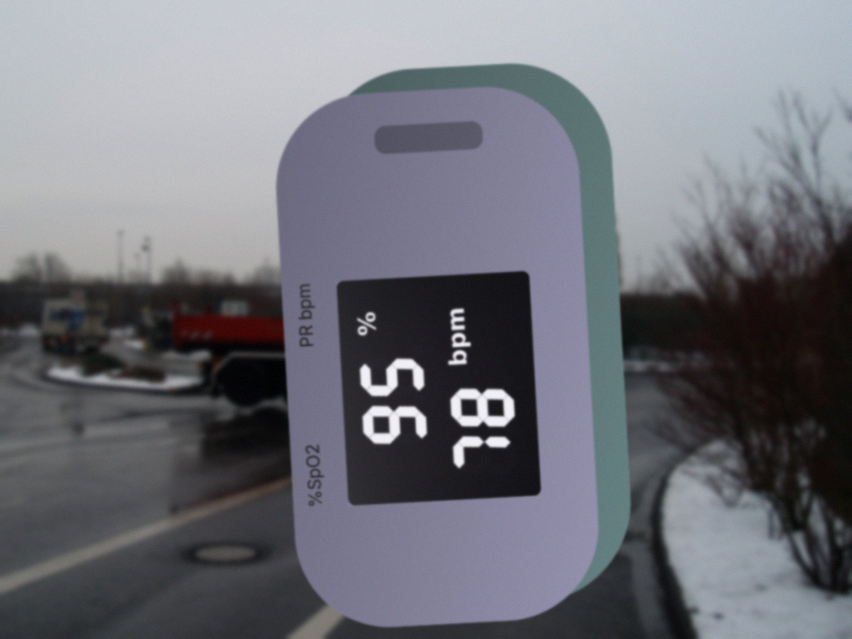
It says 95 %
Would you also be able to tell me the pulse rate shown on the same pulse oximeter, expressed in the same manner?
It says 78 bpm
